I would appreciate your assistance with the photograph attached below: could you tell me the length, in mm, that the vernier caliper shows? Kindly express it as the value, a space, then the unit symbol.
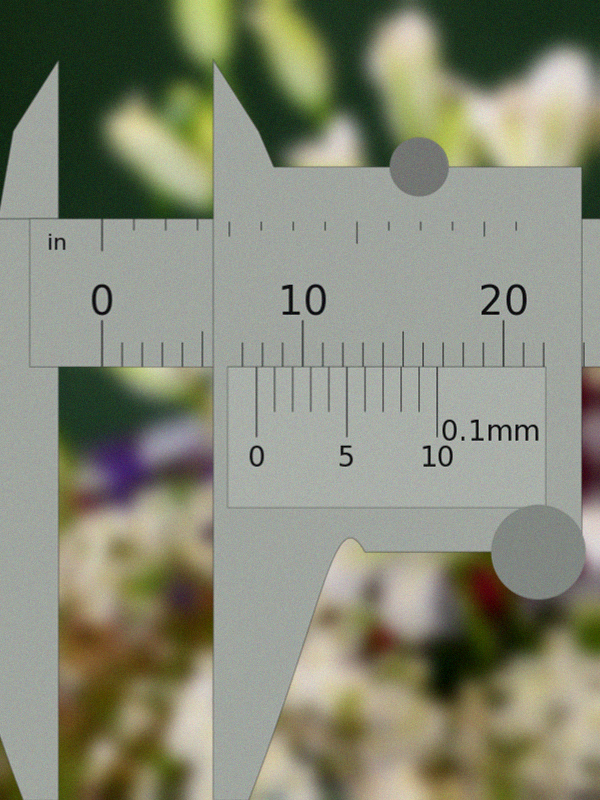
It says 7.7 mm
